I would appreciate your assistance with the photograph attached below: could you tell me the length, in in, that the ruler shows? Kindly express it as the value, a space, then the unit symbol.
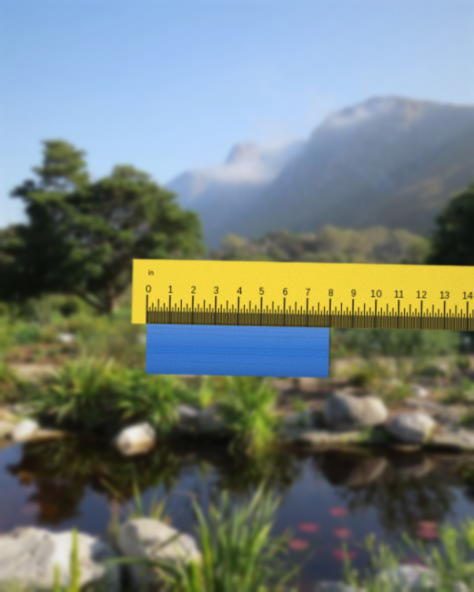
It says 8 in
